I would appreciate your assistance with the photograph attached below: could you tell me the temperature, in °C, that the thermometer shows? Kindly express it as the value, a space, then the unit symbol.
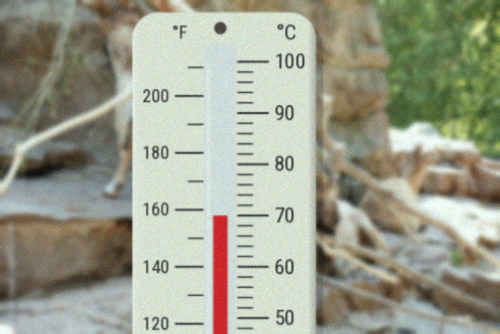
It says 70 °C
